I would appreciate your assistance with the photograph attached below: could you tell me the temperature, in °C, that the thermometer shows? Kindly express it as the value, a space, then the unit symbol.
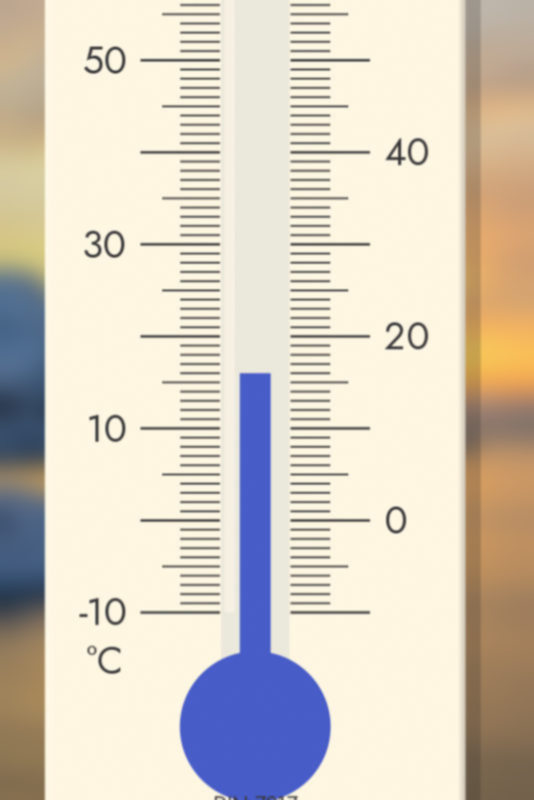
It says 16 °C
